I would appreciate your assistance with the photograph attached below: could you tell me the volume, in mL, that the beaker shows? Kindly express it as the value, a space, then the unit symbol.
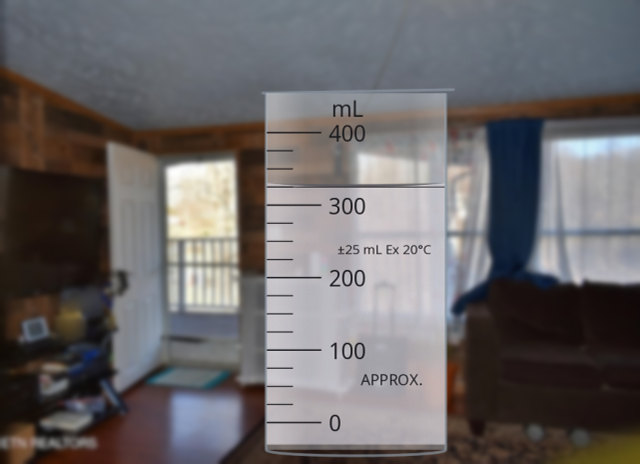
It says 325 mL
